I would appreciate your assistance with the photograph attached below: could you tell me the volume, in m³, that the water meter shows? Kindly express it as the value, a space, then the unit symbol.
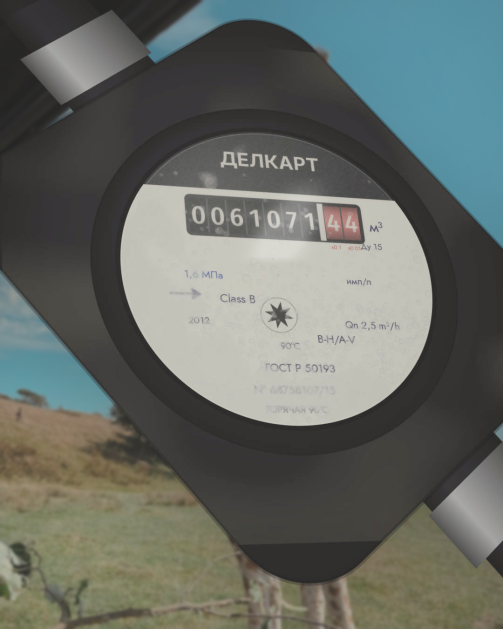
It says 61071.44 m³
